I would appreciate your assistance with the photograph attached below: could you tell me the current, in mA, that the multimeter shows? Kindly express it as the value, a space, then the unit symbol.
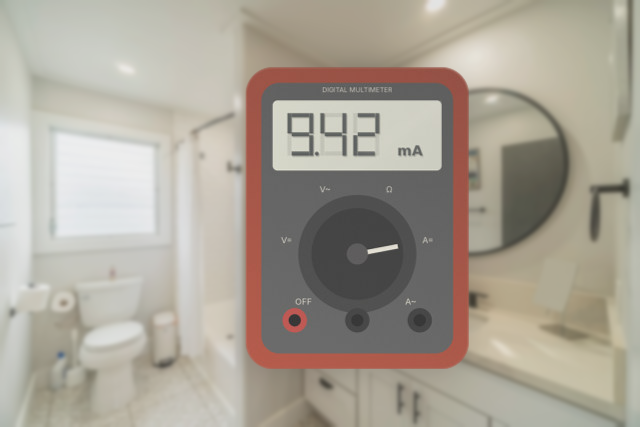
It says 9.42 mA
